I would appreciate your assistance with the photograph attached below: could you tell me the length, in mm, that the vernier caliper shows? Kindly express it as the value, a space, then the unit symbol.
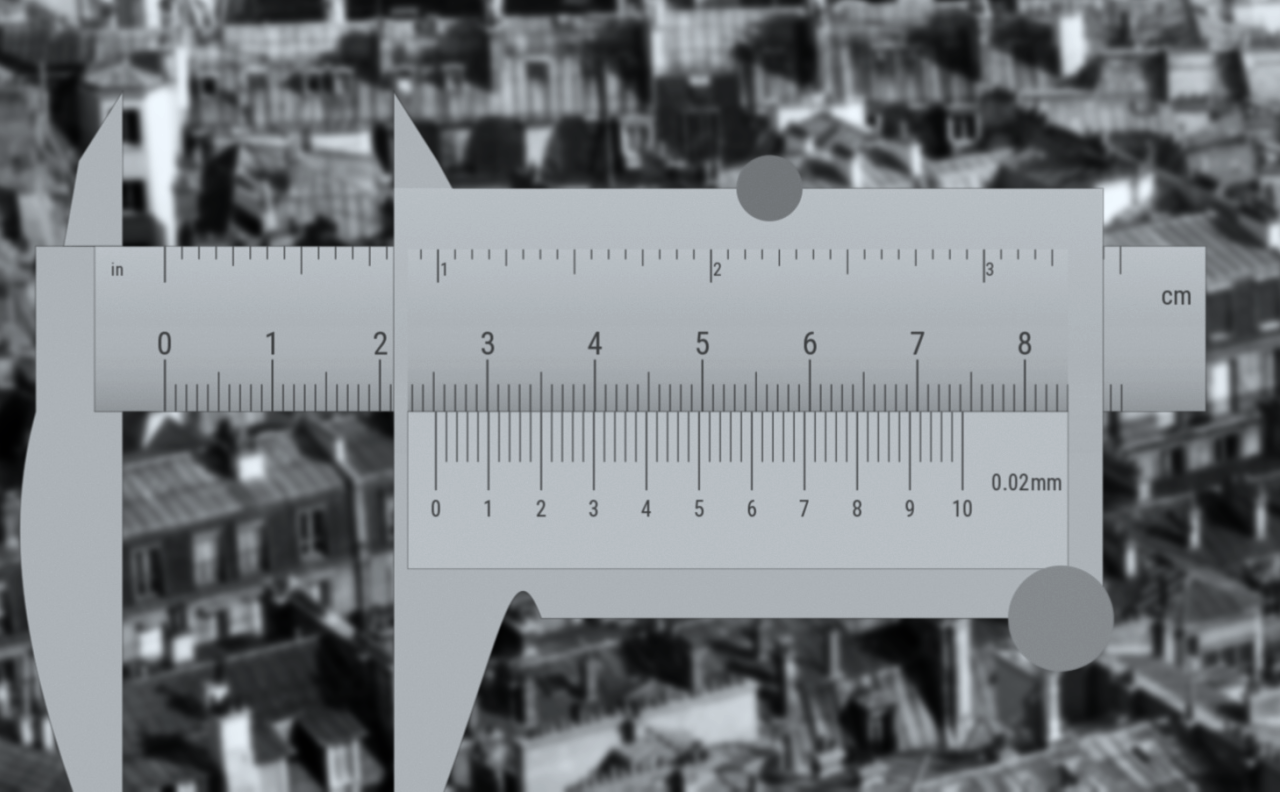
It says 25.2 mm
